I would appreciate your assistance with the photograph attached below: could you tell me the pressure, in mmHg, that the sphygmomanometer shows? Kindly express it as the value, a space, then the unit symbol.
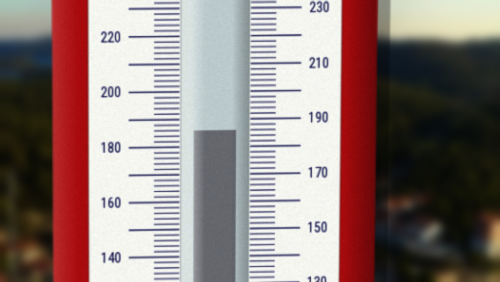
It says 186 mmHg
